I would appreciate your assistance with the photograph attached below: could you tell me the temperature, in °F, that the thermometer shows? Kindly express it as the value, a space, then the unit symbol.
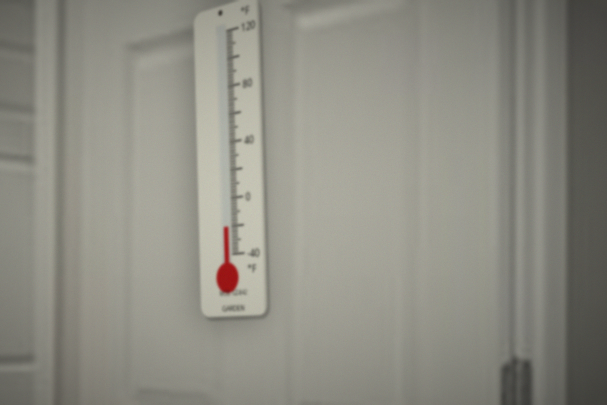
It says -20 °F
